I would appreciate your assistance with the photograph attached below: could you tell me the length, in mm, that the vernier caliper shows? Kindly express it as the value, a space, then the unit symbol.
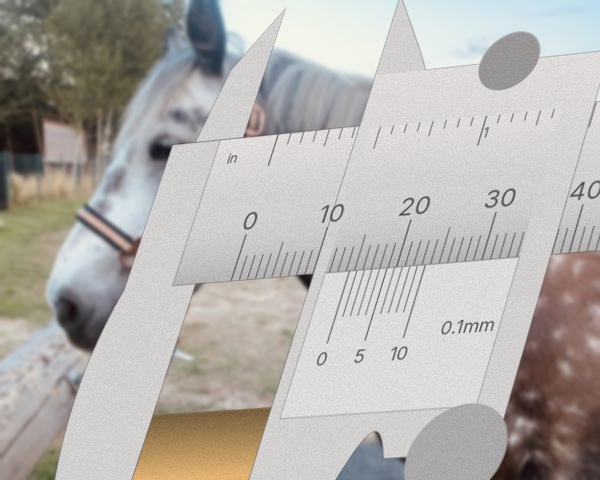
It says 14.4 mm
